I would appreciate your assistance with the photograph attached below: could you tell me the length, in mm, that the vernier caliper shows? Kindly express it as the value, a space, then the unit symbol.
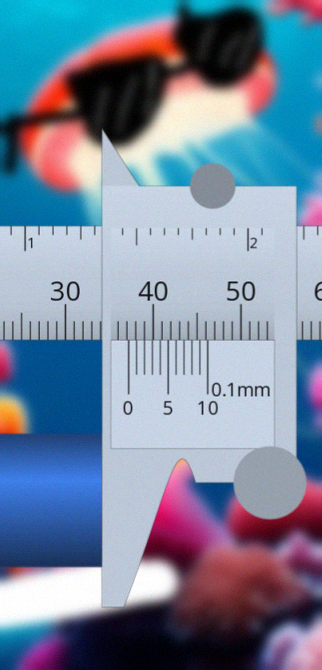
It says 37.2 mm
